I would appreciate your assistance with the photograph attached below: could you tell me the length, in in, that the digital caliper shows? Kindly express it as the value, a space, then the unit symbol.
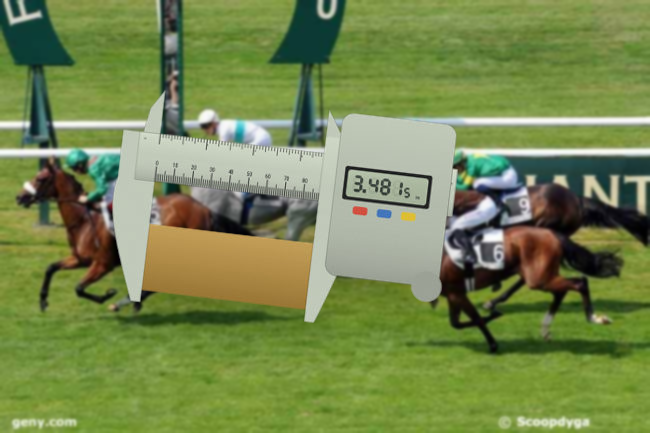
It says 3.4815 in
